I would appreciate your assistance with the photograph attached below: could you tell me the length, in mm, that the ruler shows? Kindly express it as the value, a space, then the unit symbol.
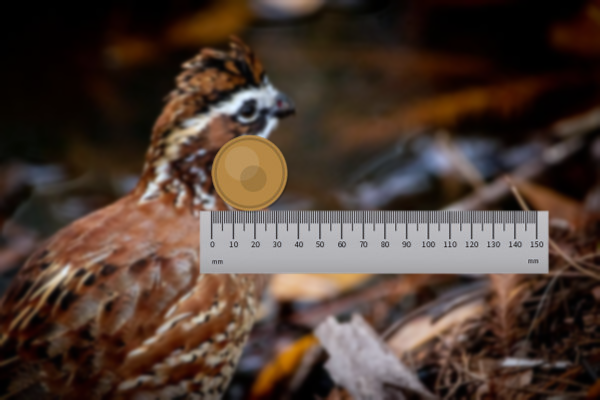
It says 35 mm
